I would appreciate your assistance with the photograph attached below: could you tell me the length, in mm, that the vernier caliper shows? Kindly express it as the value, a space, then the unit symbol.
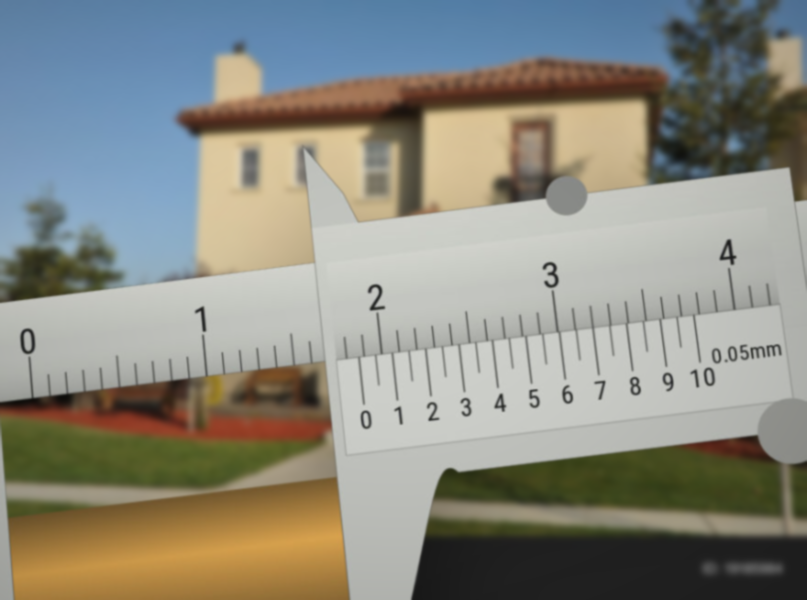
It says 18.7 mm
